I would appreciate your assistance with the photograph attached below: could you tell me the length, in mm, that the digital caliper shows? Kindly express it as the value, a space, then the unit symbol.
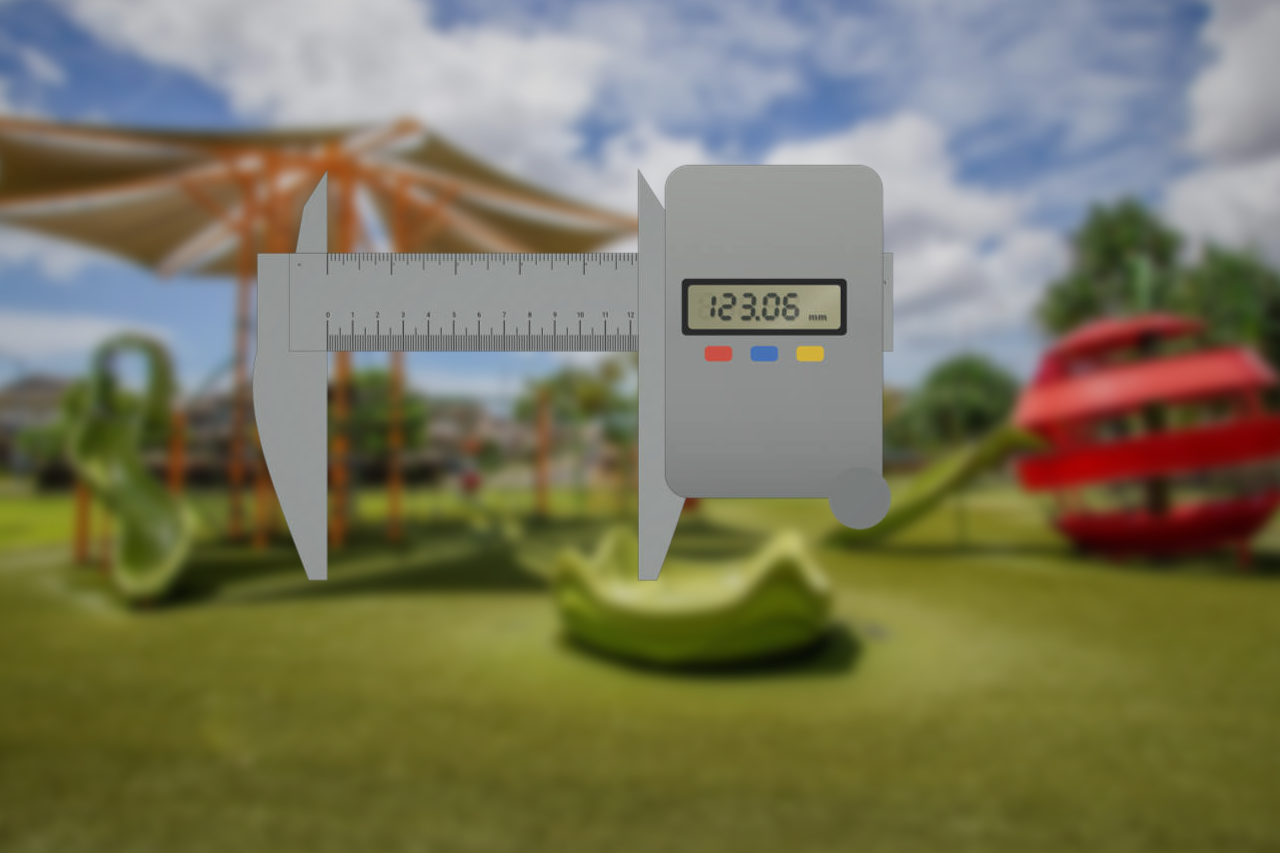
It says 123.06 mm
